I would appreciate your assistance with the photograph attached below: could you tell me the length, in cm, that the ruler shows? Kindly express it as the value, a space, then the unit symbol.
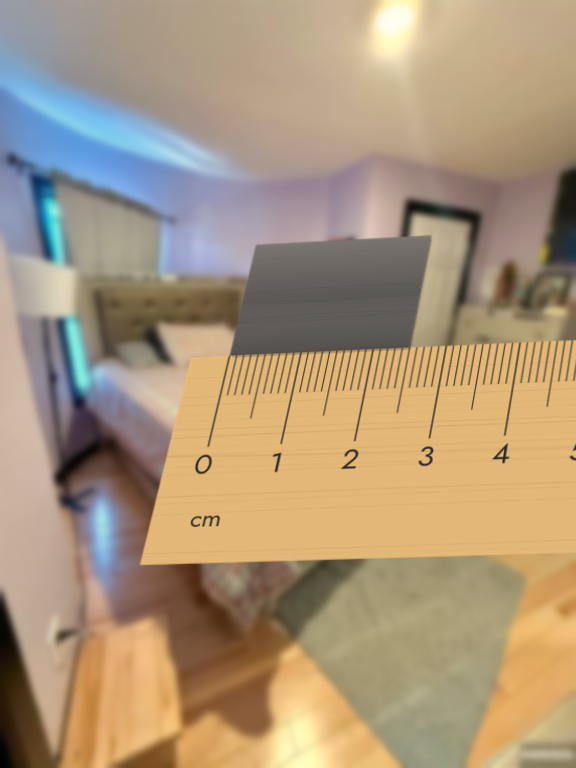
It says 2.5 cm
